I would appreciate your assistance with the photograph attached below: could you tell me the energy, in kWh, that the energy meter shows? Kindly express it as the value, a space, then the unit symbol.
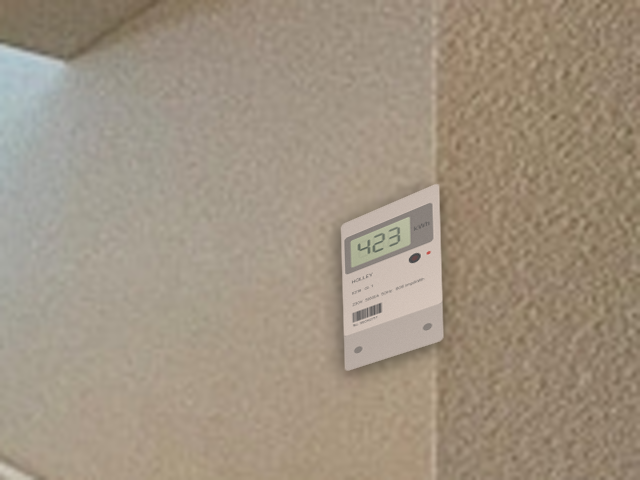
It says 423 kWh
